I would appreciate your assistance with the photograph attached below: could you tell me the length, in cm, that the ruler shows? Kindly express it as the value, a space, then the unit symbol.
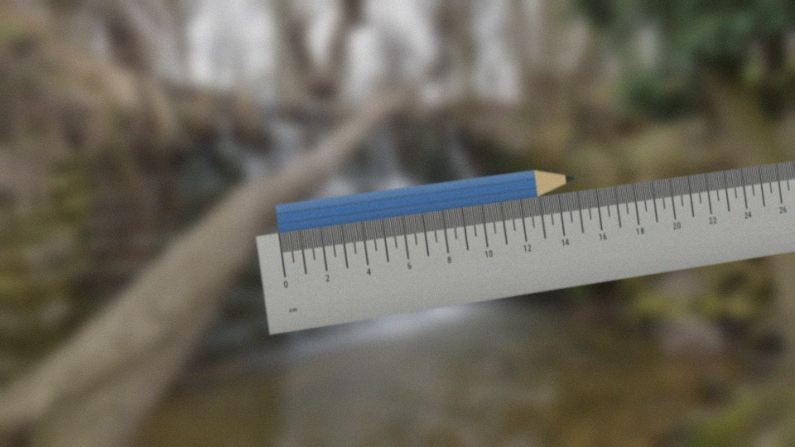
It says 15 cm
